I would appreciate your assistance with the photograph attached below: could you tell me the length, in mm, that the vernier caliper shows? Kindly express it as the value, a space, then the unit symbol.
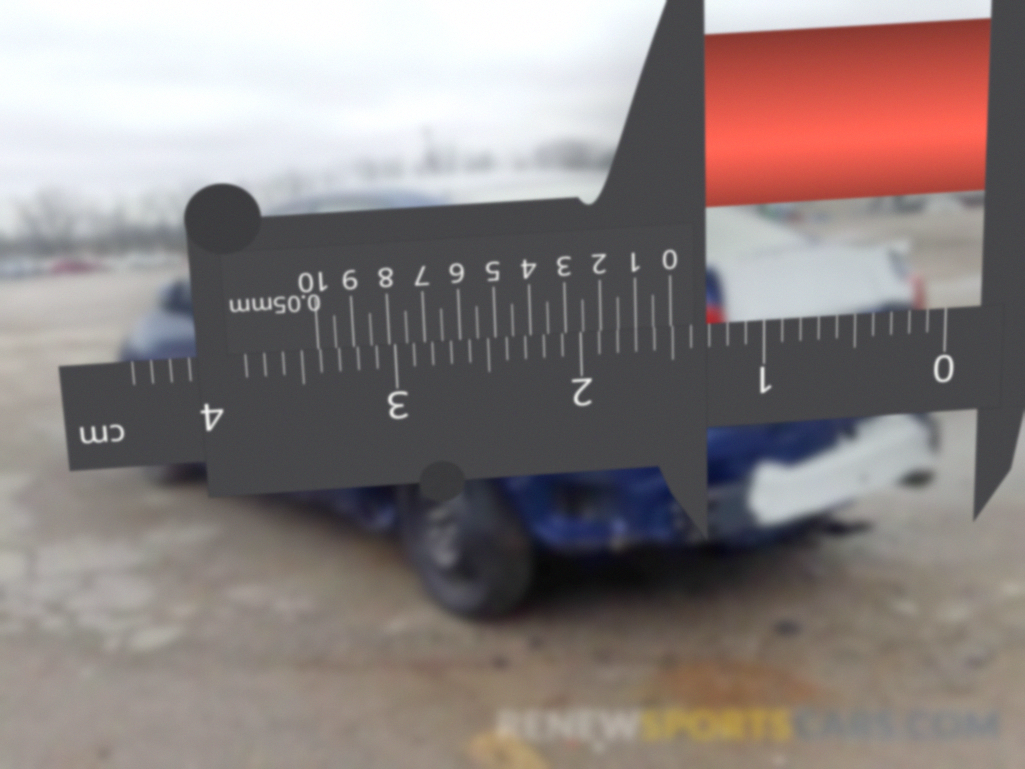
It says 15.1 mm
